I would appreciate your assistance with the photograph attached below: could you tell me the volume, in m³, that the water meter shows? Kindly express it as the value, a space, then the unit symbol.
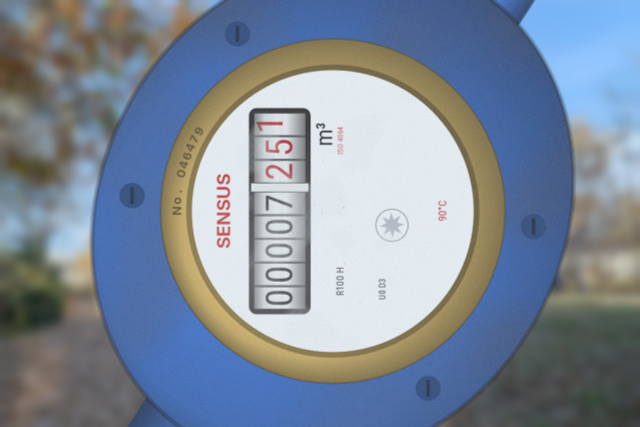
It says 7.251 m³
